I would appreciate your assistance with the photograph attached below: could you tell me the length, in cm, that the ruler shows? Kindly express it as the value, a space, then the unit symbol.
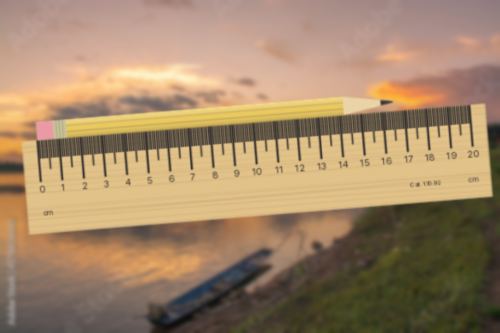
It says 16.5 cm
